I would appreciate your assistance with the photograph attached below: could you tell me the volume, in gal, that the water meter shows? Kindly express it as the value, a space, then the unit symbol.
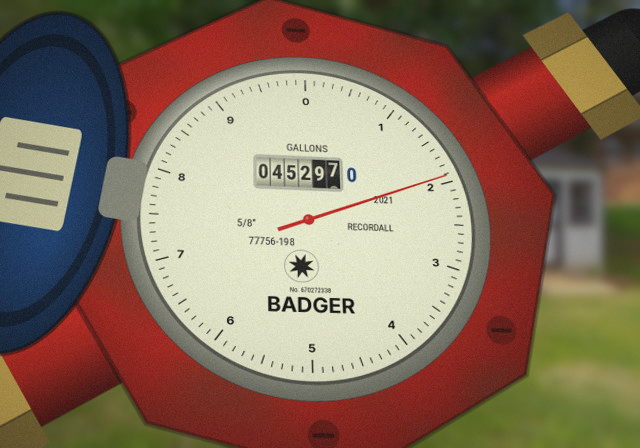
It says 452971.9 gal
